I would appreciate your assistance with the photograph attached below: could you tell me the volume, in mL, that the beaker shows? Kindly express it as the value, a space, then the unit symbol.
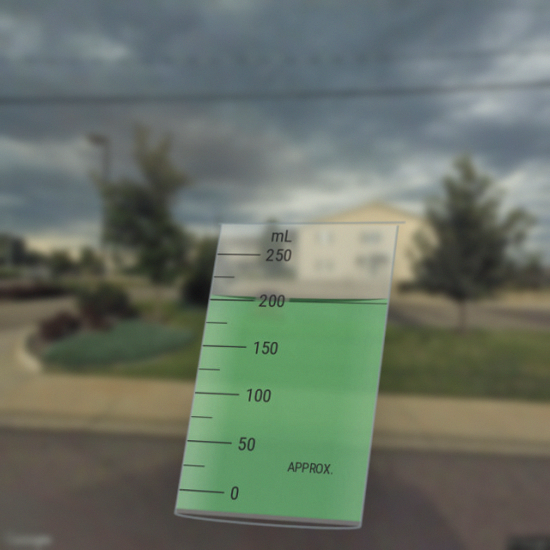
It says 200 mL
